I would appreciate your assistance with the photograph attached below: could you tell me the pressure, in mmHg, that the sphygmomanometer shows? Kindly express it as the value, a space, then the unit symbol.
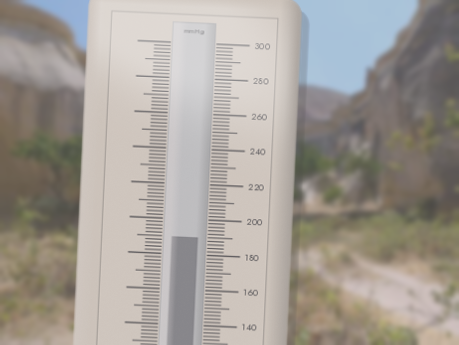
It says 190 mmHg
